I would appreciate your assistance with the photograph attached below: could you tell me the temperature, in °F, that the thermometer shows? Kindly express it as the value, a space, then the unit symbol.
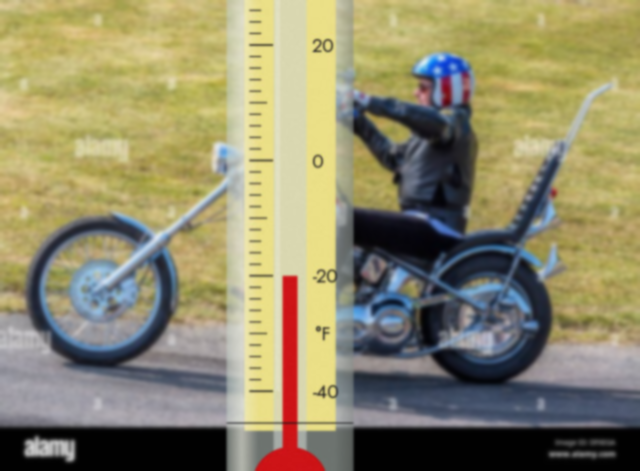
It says -20 °F
